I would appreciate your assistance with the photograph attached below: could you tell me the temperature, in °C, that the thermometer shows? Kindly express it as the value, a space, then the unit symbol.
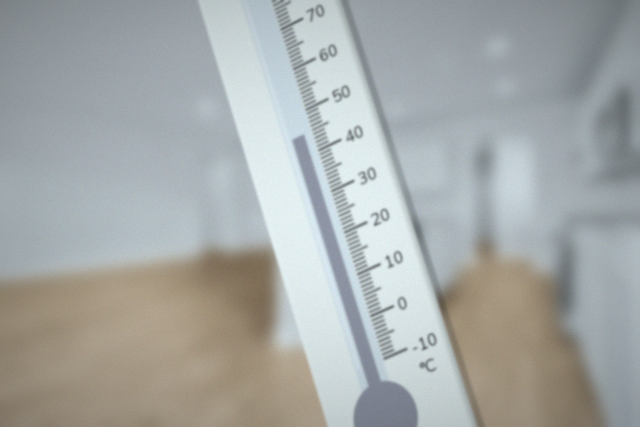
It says 45 °C
